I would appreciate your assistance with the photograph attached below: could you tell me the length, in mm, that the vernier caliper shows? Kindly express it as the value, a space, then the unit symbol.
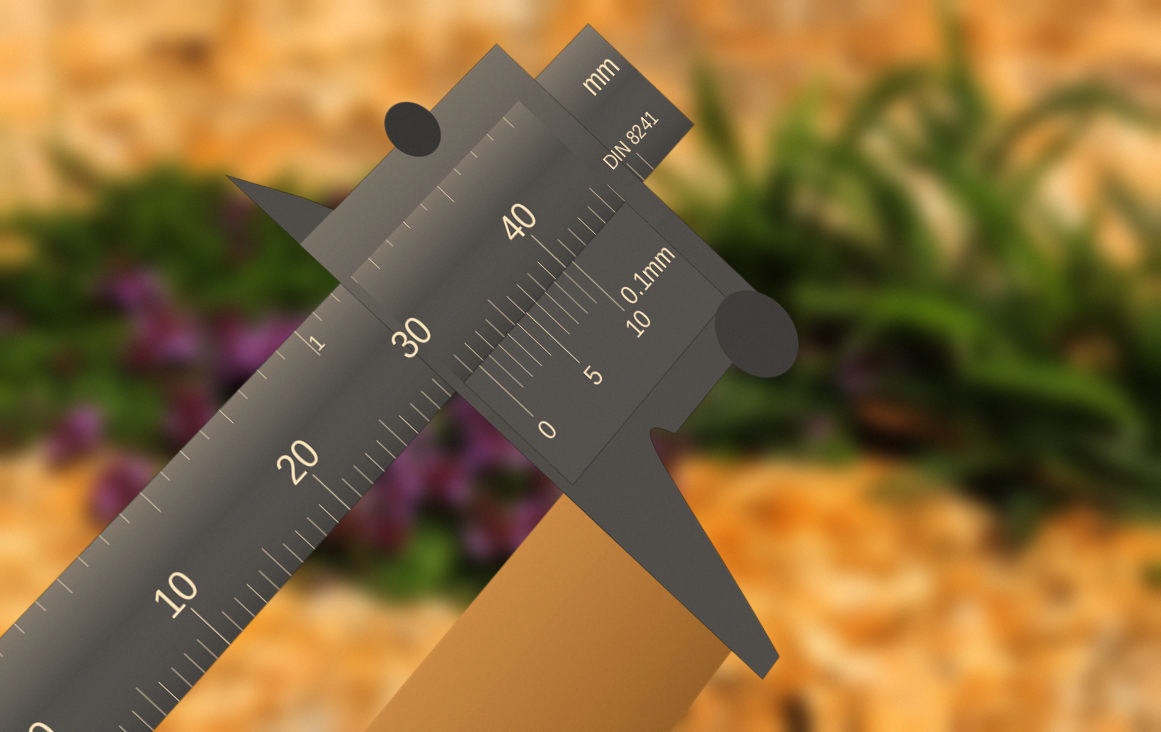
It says 31.6 mm
